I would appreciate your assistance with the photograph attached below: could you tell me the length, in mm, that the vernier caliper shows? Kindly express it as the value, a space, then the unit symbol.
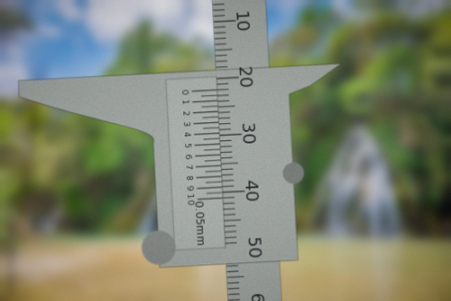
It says 22.0 mm
